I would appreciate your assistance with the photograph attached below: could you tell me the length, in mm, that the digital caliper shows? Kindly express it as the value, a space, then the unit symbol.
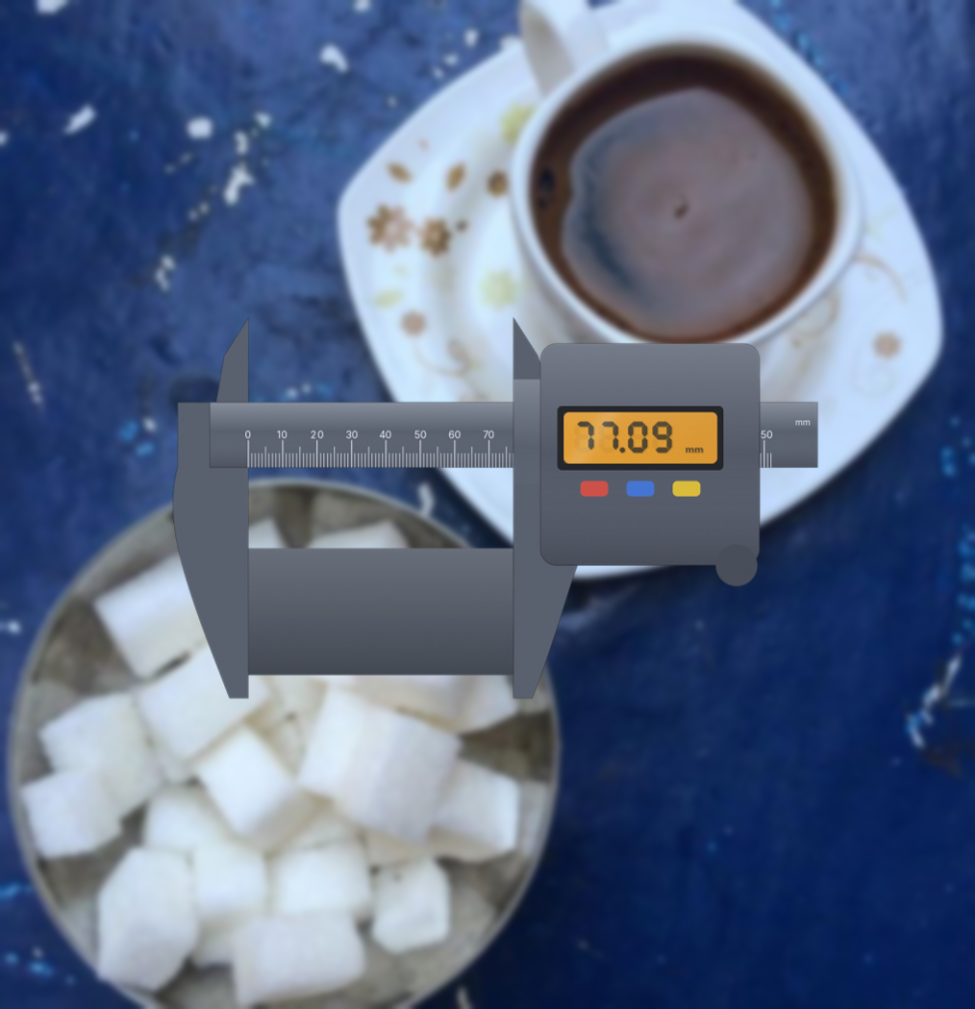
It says 77.09 mm
